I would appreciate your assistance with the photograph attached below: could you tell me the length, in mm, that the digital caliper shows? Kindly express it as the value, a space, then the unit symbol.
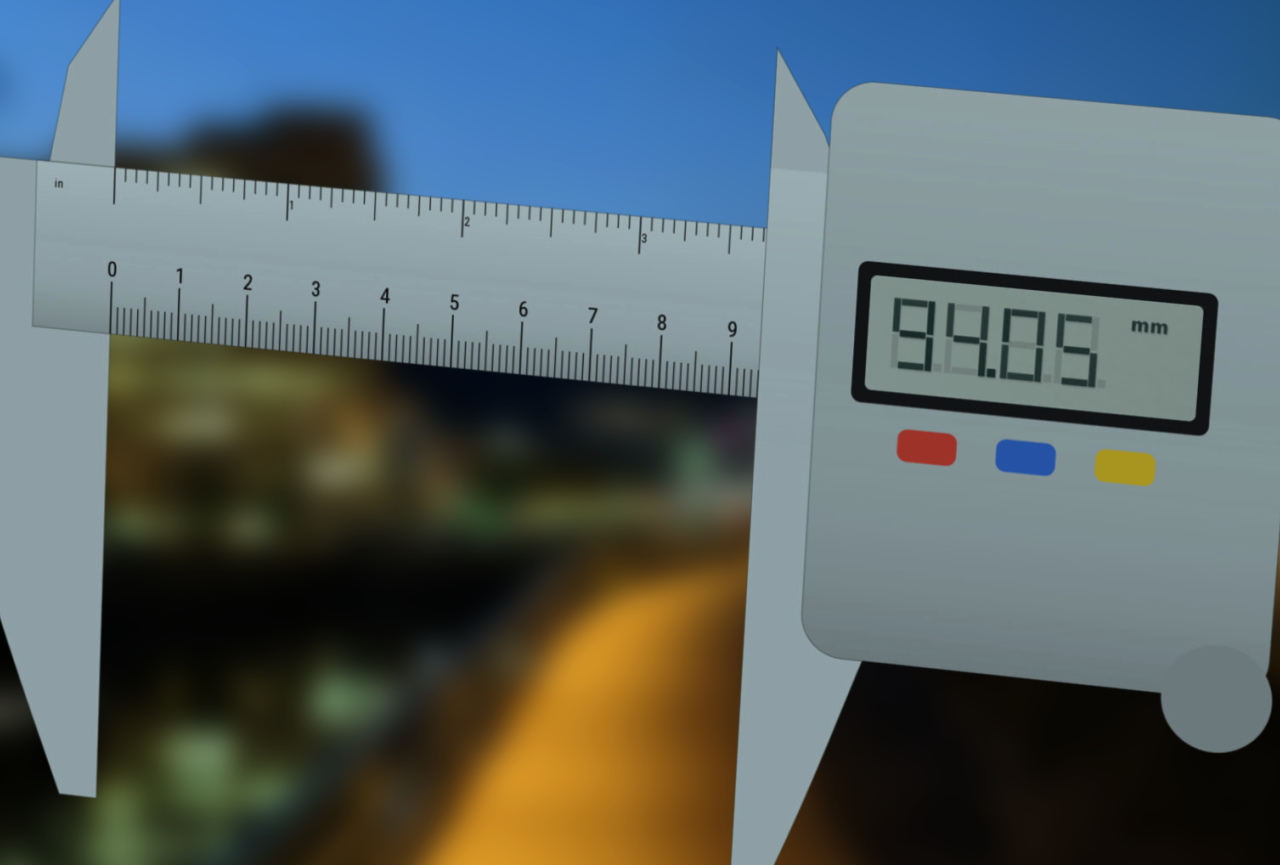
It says 94.05 mm
